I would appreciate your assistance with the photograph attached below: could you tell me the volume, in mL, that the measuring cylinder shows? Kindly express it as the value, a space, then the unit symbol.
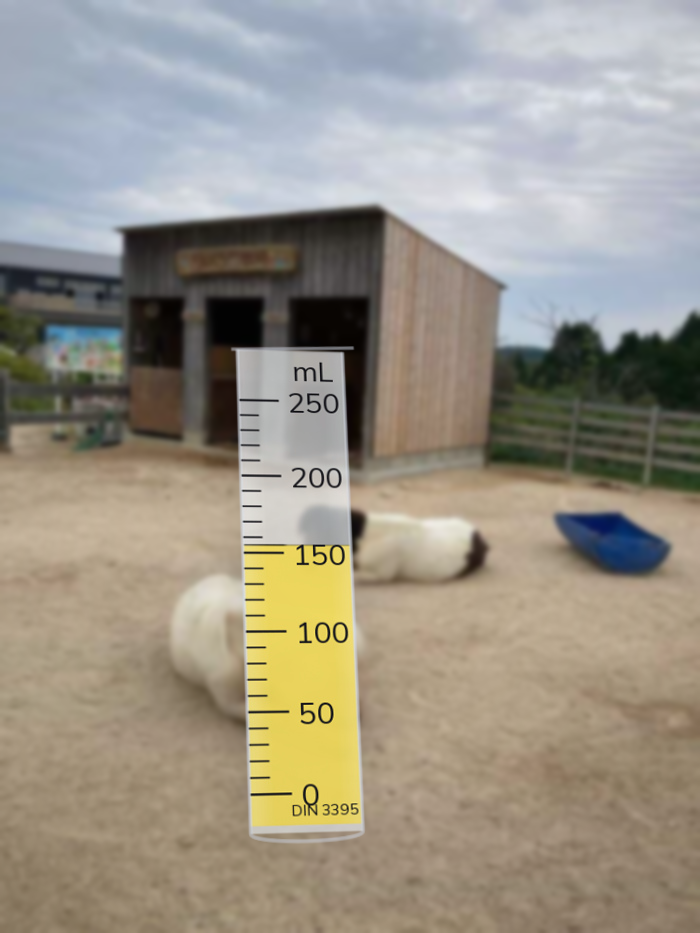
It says 155 mL
